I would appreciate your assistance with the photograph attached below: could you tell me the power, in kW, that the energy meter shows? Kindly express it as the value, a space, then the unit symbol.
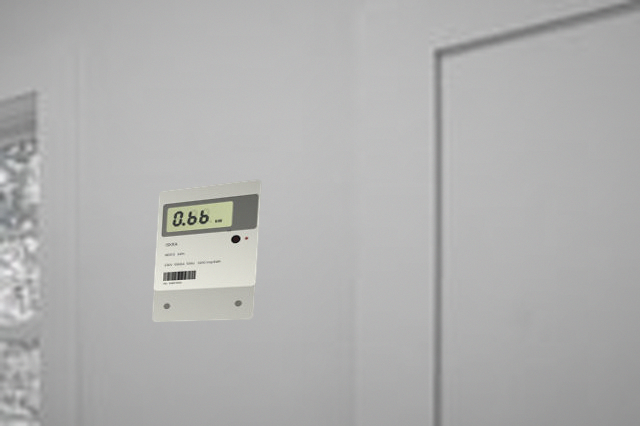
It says 0.66 kW
